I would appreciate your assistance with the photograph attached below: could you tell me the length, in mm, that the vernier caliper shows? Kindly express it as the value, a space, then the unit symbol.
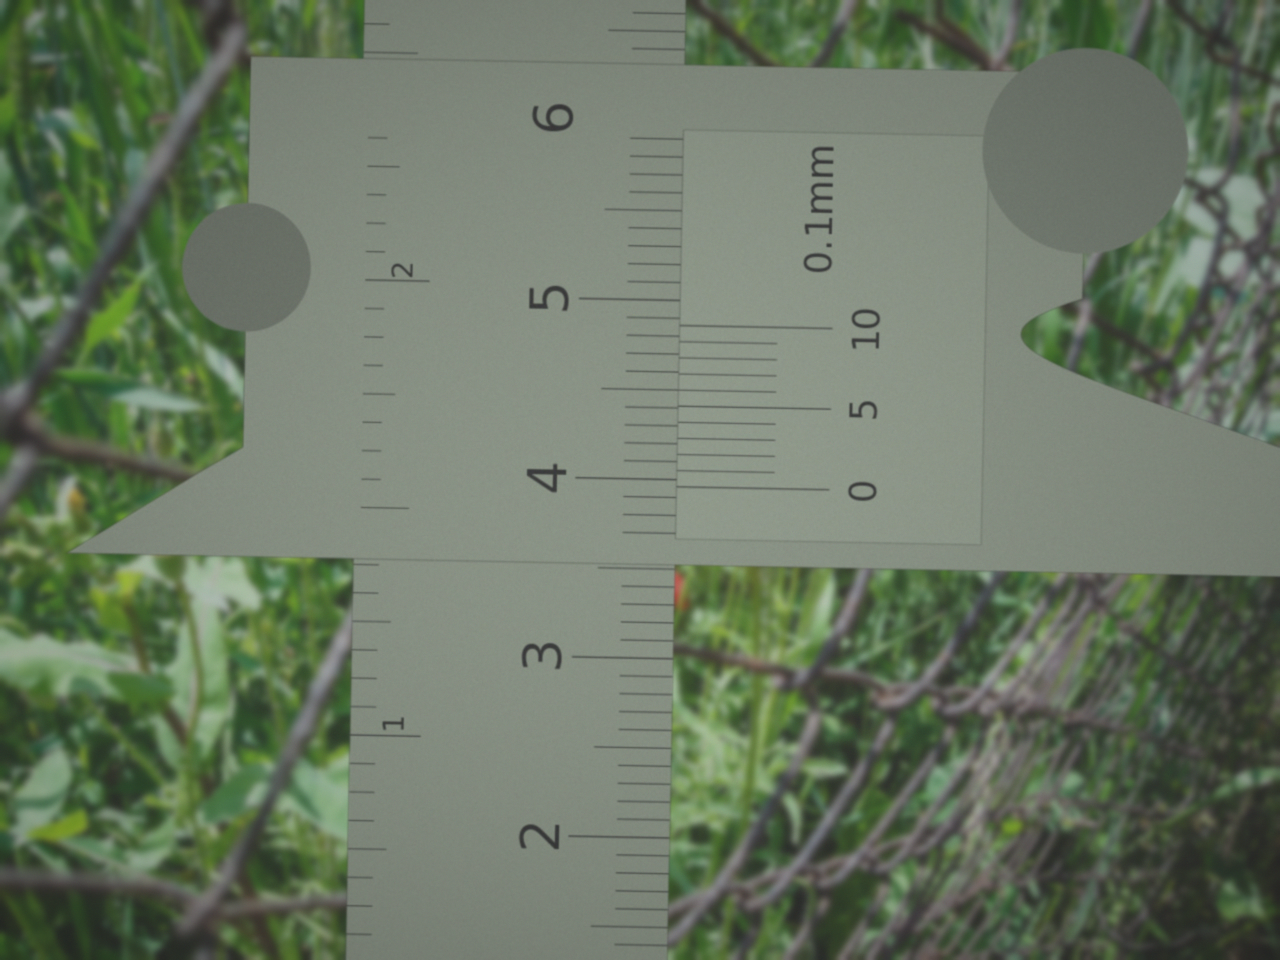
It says 39.6 mm
